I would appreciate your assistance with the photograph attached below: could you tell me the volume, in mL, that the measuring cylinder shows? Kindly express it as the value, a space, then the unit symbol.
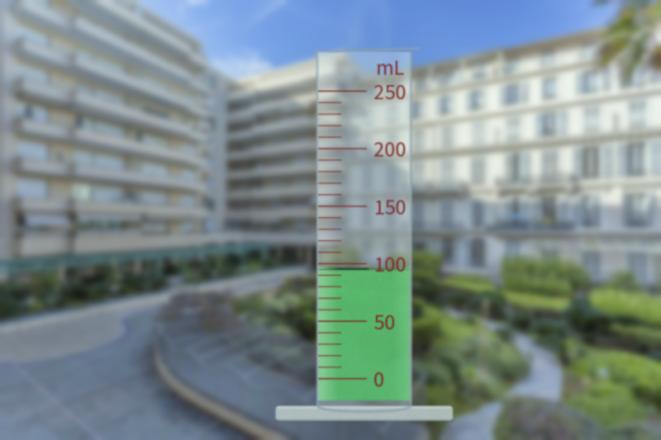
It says 95 mL
